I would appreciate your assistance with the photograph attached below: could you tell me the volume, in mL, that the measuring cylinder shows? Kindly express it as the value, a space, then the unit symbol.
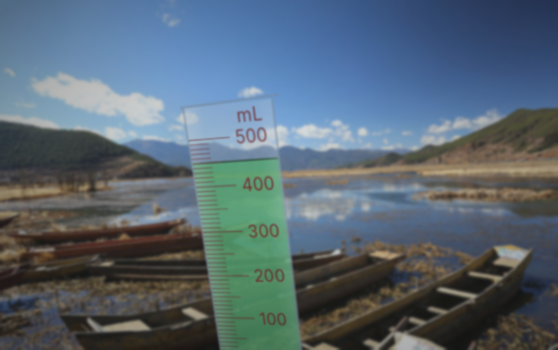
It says 450 mL
